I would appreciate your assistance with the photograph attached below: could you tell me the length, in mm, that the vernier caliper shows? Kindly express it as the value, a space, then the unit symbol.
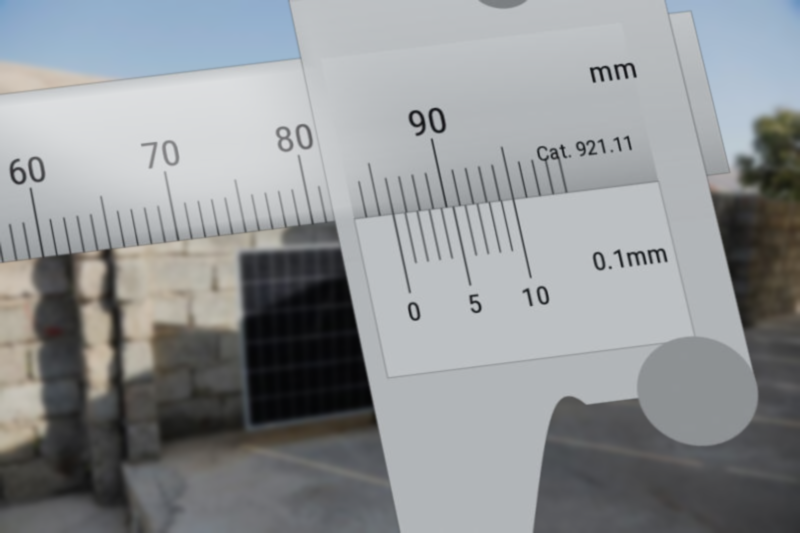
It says 86.0 mm
